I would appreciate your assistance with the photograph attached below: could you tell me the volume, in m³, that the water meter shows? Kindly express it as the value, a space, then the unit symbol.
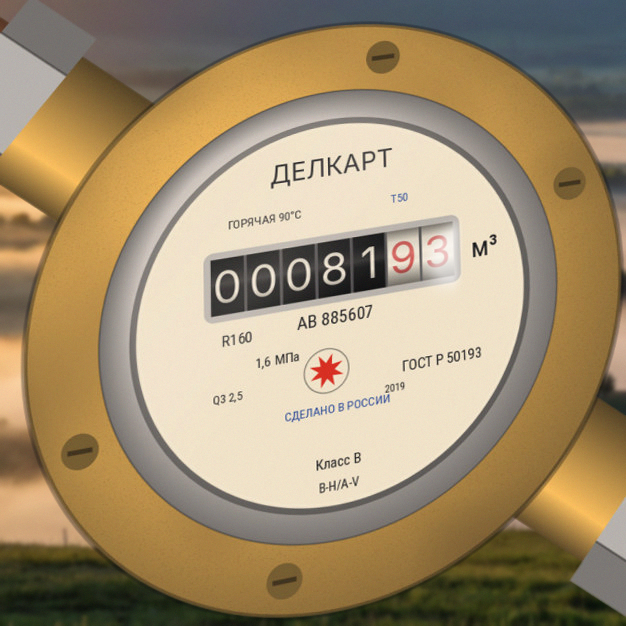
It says 81.93 m³
